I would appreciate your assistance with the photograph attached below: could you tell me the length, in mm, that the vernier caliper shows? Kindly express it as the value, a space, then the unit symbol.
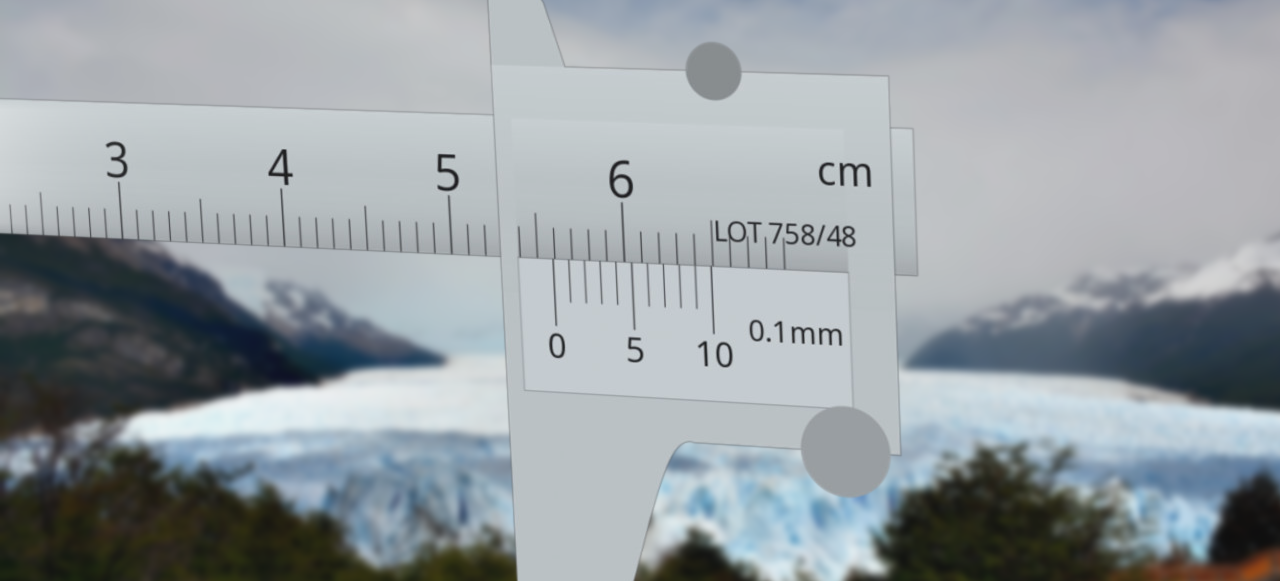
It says 55.9 mm
